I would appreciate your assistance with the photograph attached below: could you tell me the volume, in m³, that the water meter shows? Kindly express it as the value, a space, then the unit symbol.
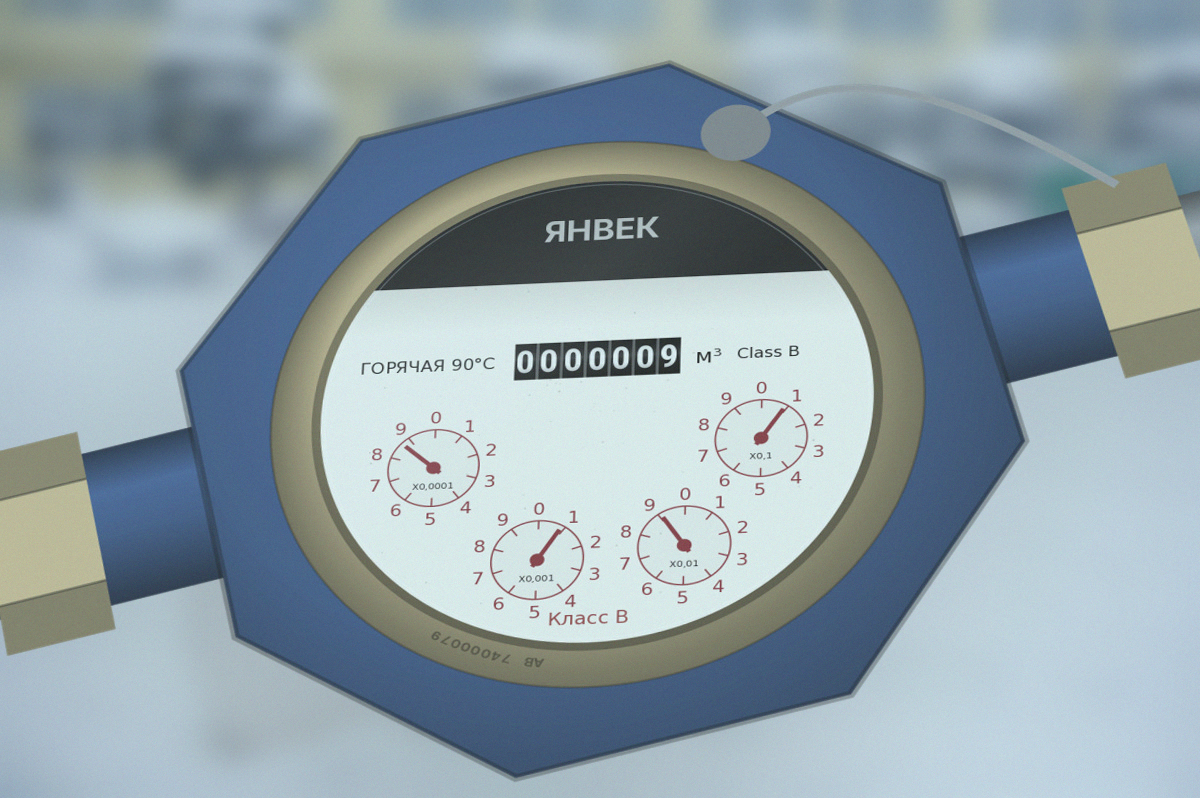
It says 9.0908 m³
